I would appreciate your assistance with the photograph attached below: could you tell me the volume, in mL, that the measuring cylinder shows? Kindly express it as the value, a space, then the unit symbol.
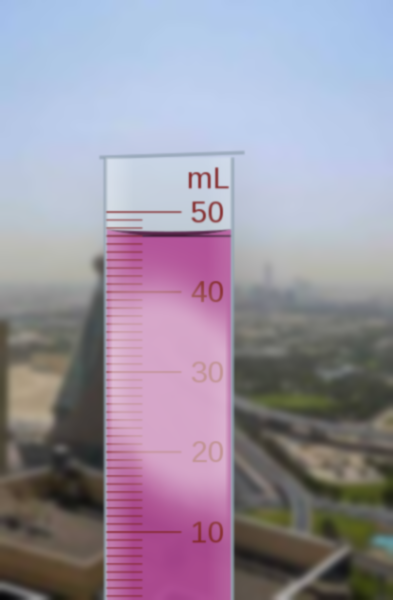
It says 47 mL
